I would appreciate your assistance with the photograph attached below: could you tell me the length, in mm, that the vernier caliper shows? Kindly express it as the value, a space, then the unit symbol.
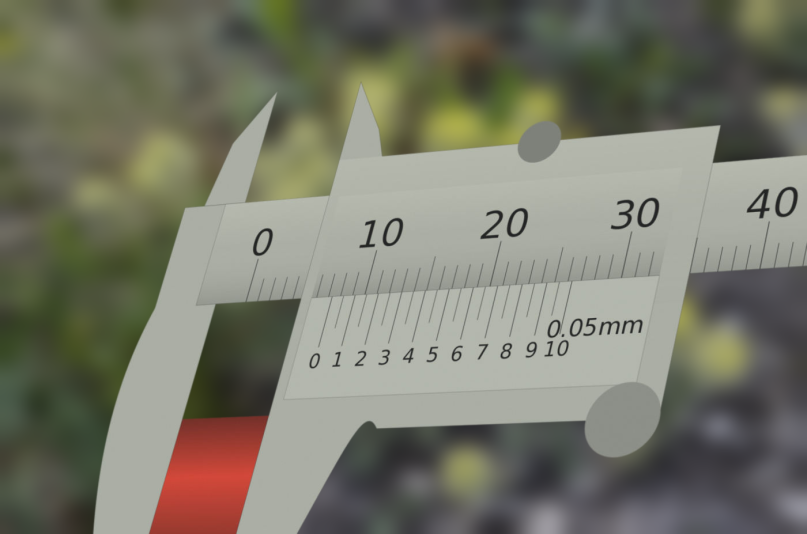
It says 7.3 mm
